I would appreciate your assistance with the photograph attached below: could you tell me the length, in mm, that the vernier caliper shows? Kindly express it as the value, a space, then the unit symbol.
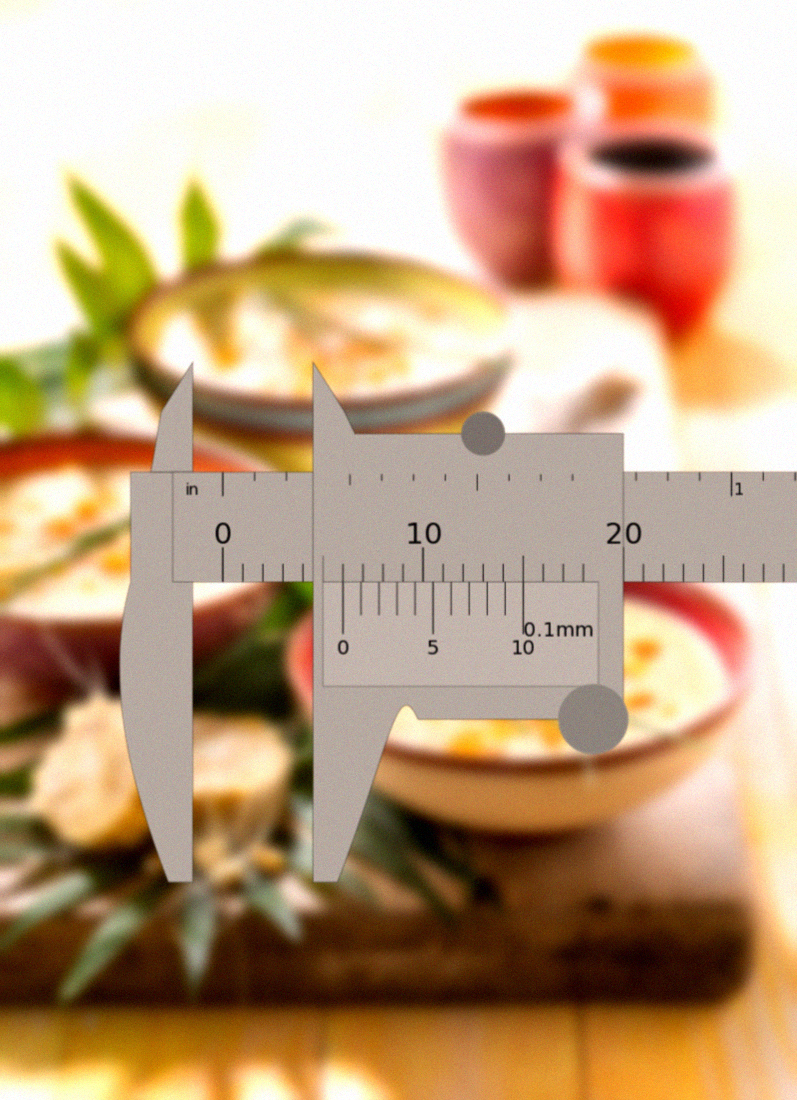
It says 6.0 mm
